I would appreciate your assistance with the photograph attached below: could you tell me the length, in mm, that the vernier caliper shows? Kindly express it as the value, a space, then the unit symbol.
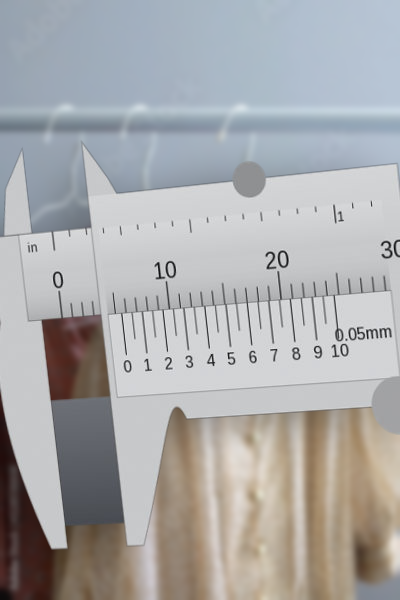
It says 5.6 mm
